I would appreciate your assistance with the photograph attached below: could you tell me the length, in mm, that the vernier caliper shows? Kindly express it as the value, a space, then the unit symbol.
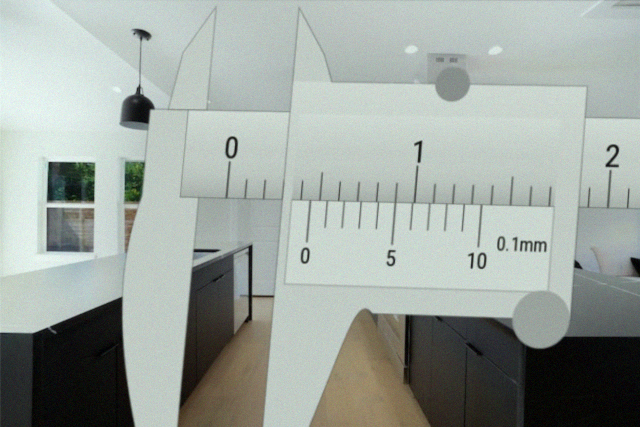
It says 4.5 mm
